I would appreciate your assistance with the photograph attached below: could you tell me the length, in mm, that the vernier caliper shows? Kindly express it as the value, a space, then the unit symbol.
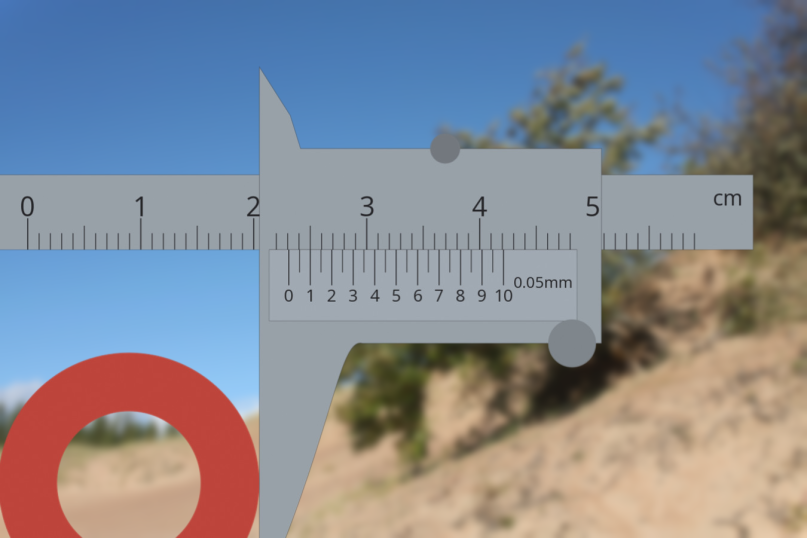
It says 23.1 mm
